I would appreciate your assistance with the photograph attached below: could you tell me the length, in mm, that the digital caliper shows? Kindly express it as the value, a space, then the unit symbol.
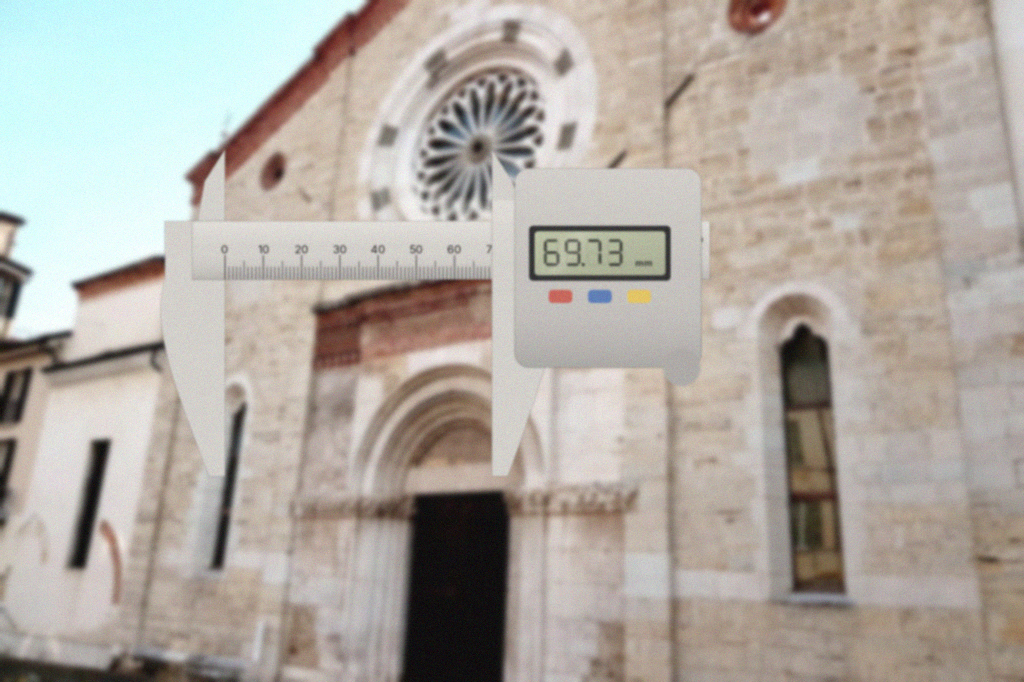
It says 69.73 mm
